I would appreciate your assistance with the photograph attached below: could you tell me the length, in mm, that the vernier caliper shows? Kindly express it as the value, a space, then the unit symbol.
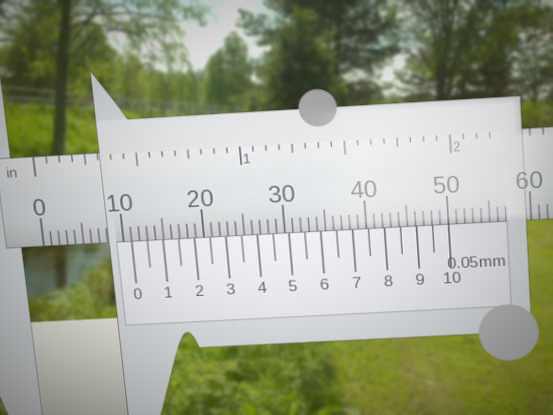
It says 11.0 mm
